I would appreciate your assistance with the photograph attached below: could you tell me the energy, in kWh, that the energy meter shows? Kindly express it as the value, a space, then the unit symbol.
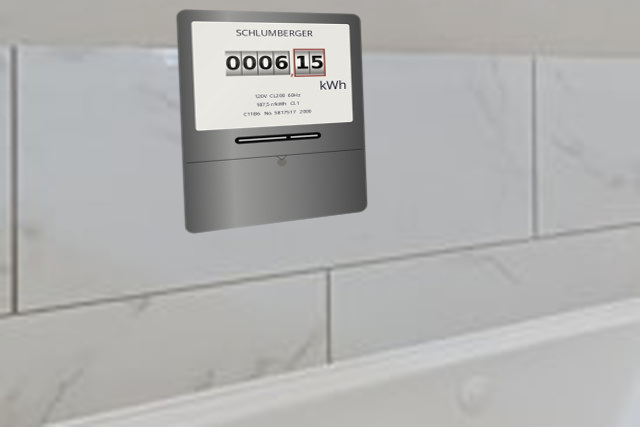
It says 6.15 kWh
